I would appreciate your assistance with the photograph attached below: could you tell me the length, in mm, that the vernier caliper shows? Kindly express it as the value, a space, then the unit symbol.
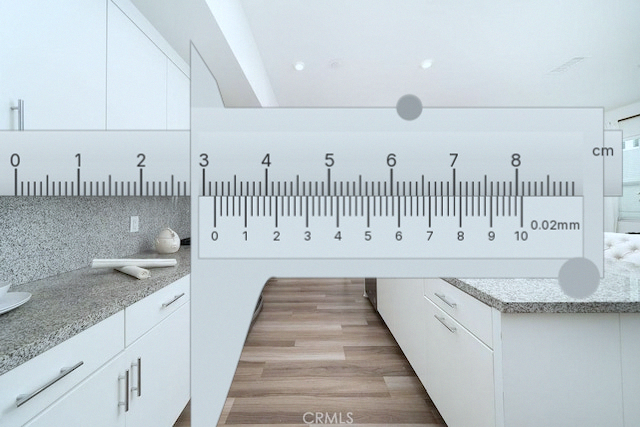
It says 31.8 mm
